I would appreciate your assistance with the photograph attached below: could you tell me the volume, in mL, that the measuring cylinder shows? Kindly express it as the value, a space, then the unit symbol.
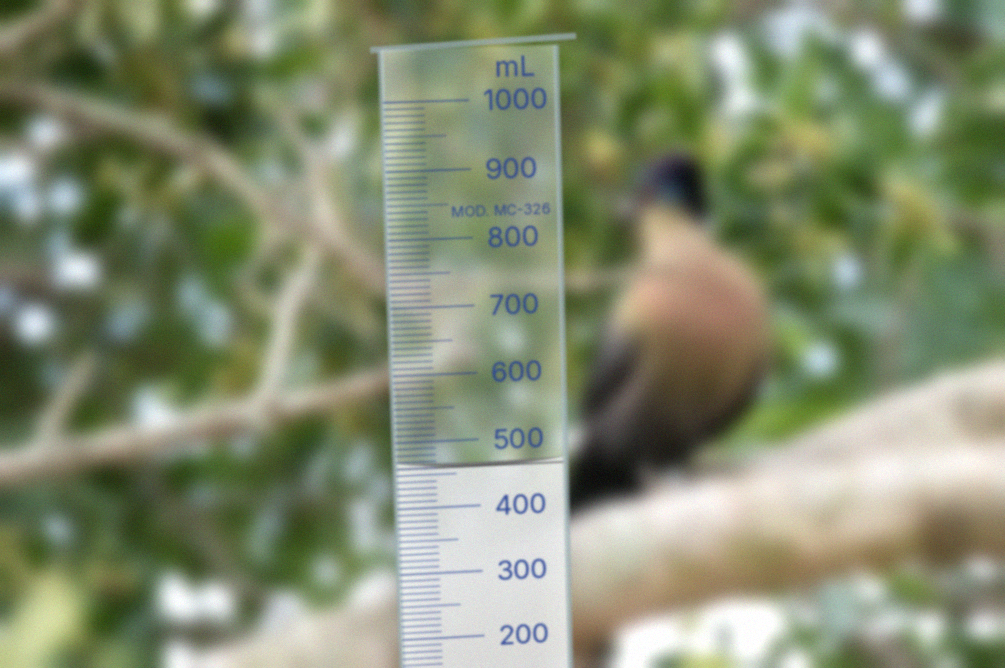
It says 460 mL
